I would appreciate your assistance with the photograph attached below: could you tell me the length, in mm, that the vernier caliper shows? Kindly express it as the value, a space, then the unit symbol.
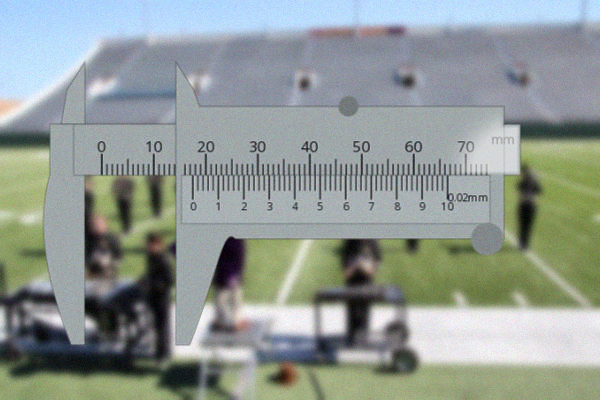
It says 17.5 mm
